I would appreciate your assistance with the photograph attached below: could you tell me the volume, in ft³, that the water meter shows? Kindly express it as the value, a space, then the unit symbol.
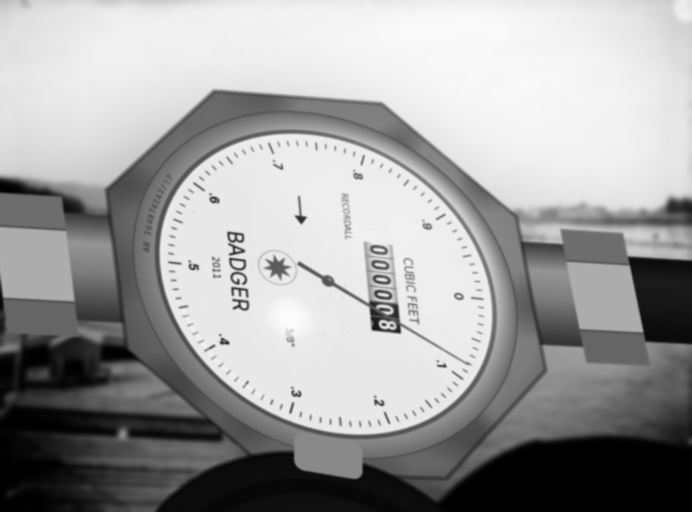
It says 8.08 ft³
